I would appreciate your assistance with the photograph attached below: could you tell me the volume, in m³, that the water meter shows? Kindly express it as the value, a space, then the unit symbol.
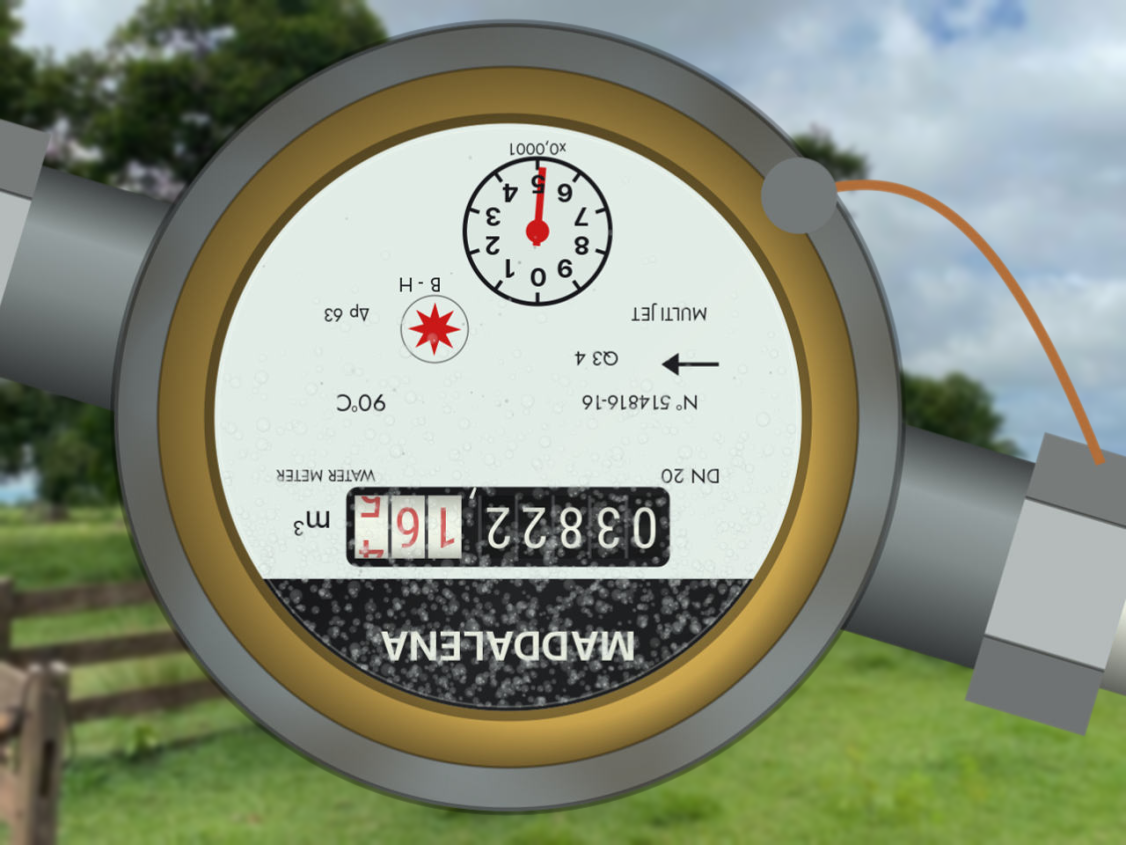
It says 3822.1645 m³
